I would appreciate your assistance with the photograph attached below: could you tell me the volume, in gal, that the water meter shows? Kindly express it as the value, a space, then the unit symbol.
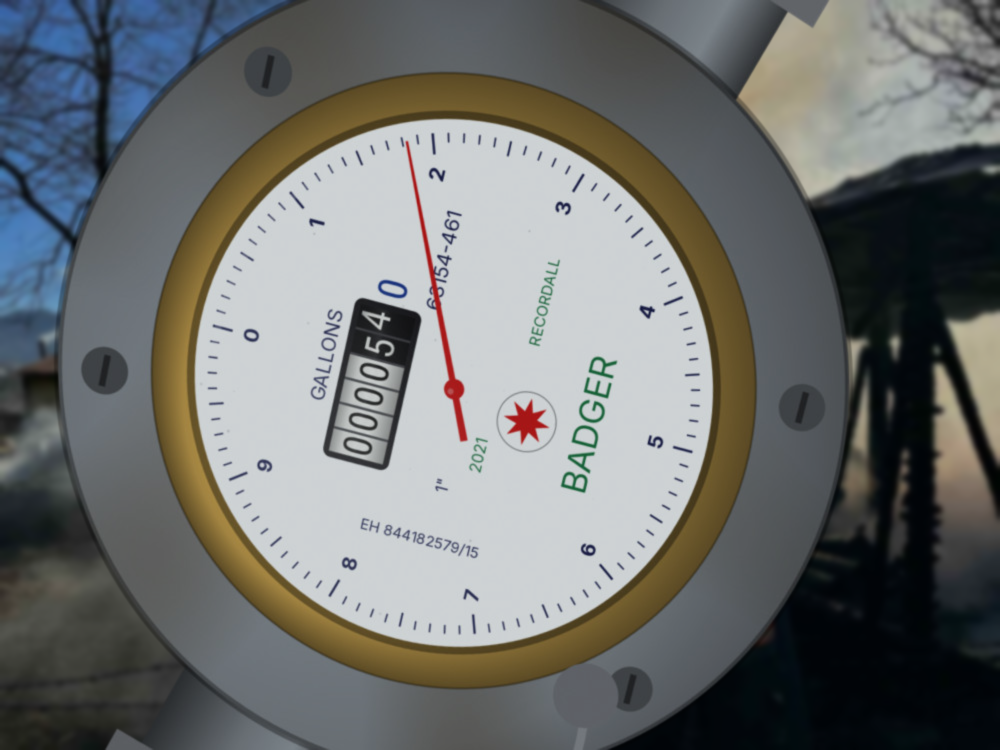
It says 541.8 gal
